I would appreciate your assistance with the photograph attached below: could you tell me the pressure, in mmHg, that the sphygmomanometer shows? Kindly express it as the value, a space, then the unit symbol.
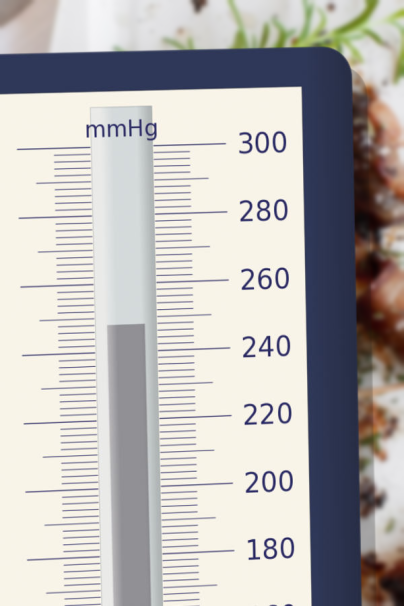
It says 248 mmHg
